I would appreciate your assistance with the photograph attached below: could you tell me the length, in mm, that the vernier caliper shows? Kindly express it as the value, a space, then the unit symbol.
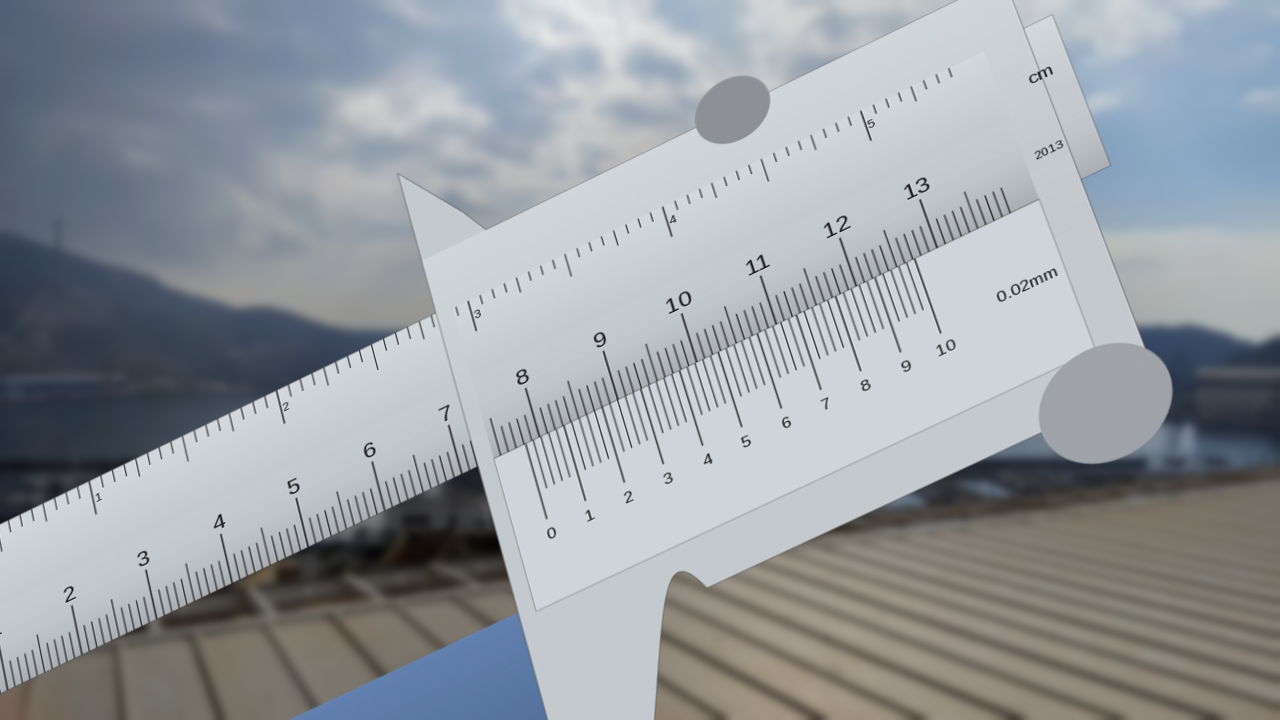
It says 78.2 mm
